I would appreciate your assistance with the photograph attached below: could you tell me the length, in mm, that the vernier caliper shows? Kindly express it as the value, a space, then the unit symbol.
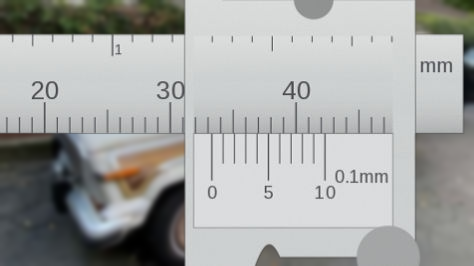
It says 33.3 mm
